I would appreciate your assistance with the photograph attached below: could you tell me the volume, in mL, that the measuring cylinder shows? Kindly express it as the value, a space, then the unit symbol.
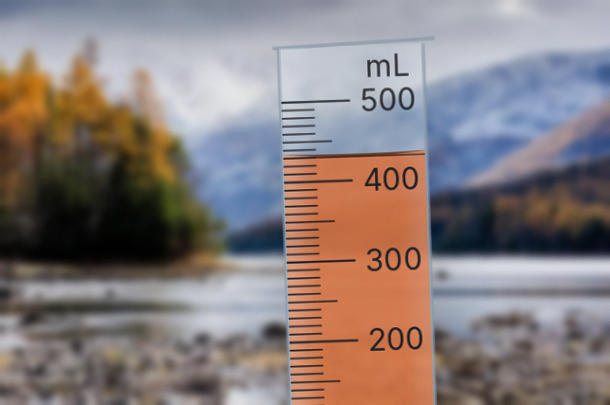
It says 430 mL
